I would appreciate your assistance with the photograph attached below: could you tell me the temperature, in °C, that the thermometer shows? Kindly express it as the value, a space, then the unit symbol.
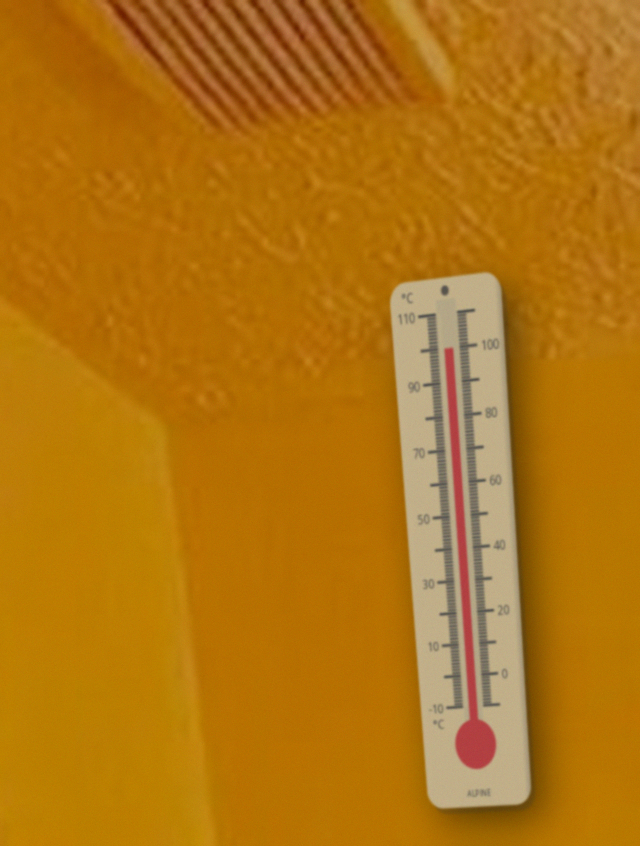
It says 100 °C
